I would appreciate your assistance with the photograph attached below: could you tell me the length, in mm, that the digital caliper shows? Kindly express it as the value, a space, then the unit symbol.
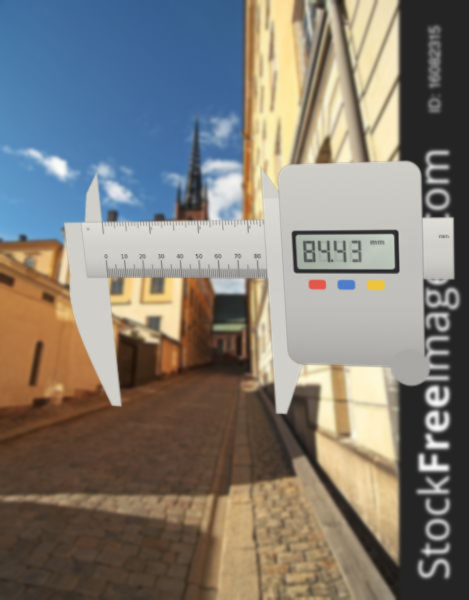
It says 84.43 mm
